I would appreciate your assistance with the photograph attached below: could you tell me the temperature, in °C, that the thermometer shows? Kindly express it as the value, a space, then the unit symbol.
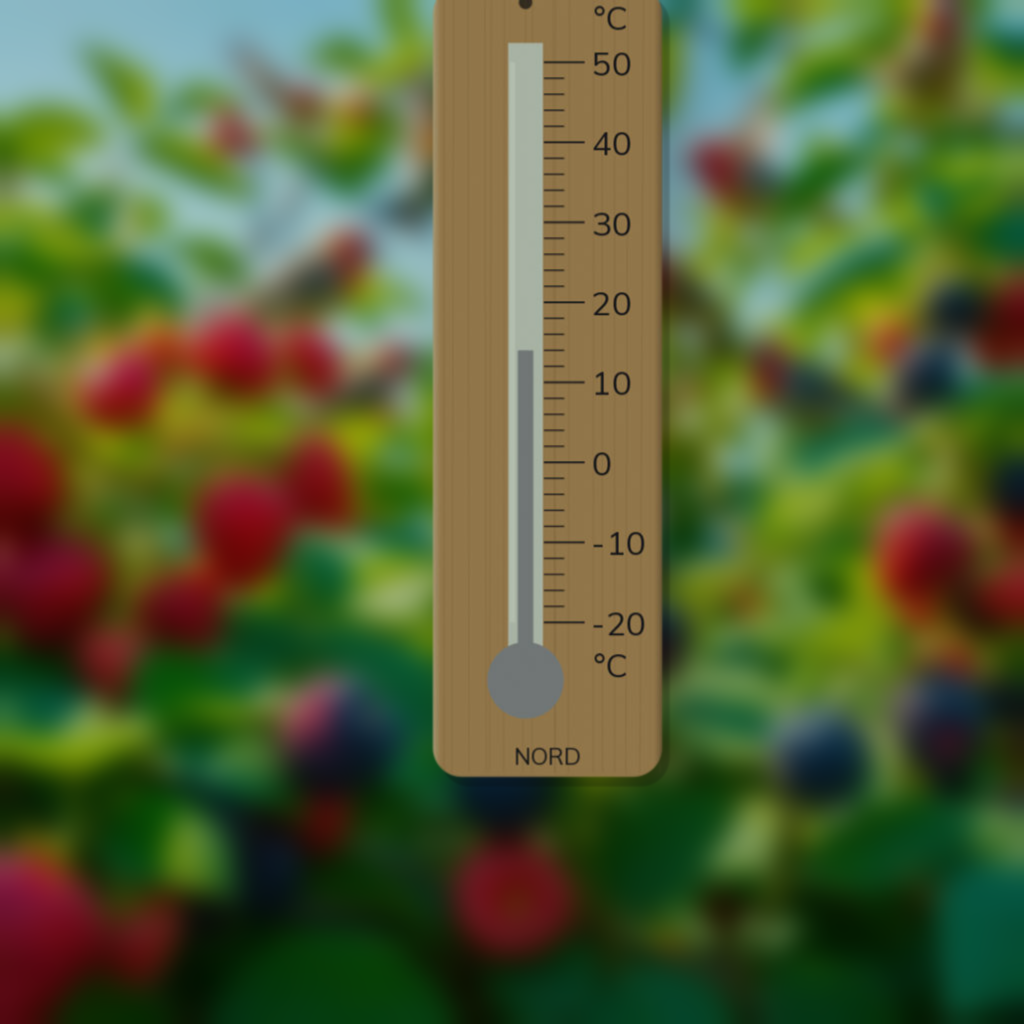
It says 14 °C
